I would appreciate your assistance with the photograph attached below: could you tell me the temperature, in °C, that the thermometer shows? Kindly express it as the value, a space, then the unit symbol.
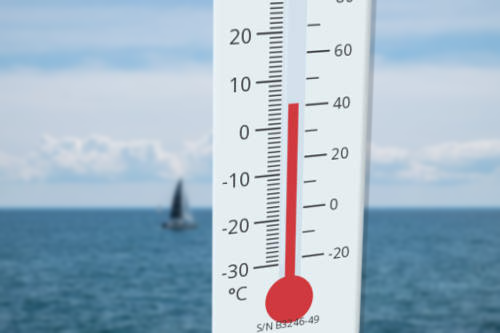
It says 5 °C
